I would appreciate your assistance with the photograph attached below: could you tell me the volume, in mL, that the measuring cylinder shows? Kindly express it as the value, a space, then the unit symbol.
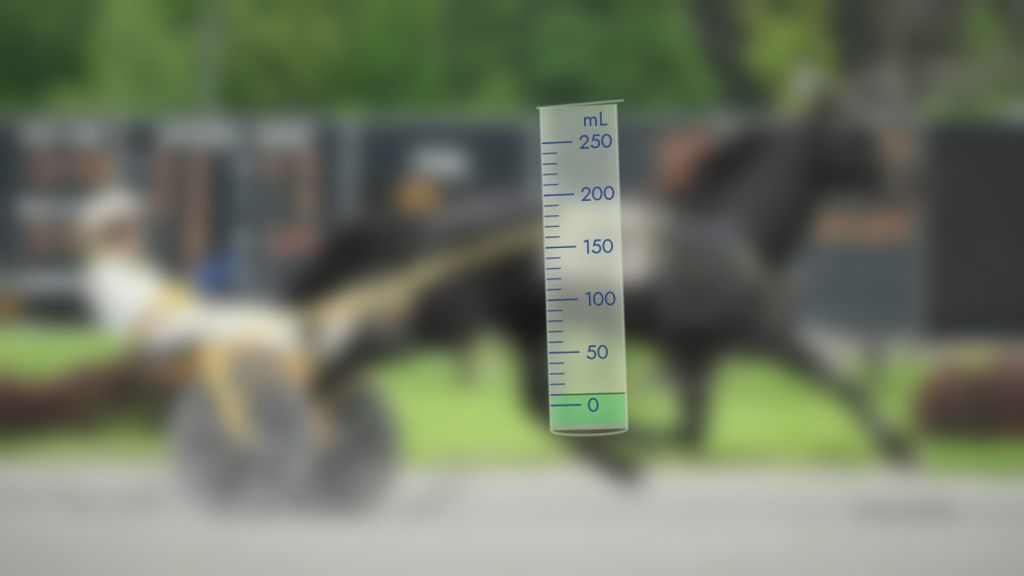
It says 10 mL
